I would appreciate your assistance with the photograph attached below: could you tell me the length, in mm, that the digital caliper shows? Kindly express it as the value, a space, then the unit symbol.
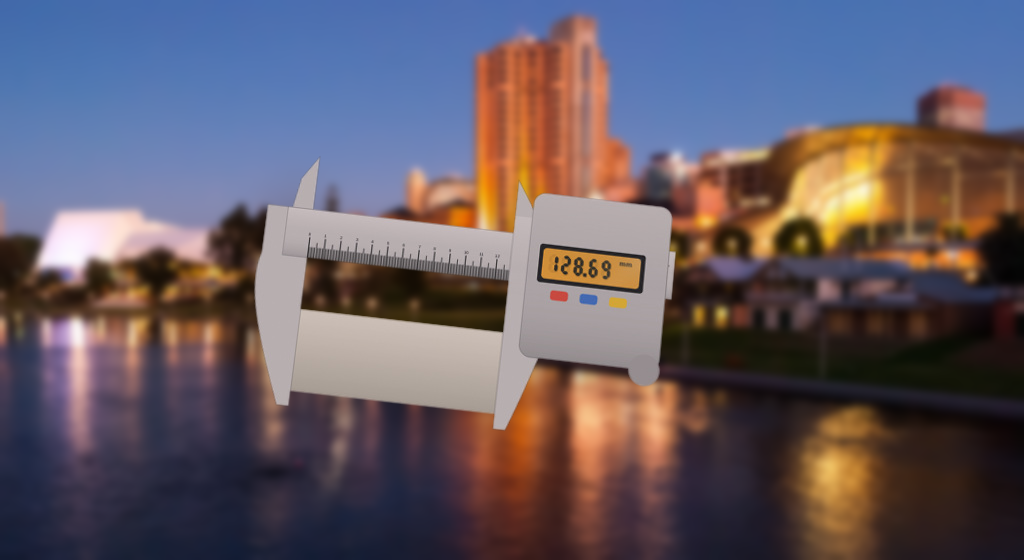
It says 128.69 mm
